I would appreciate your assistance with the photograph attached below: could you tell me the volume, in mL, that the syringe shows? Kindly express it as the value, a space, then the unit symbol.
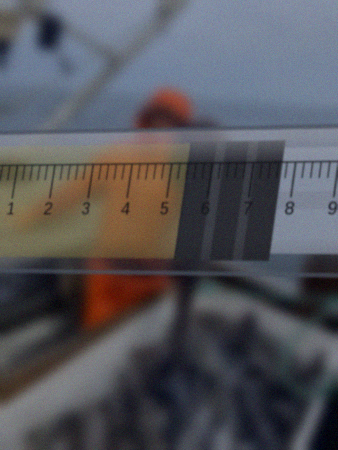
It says 5.4 mL
